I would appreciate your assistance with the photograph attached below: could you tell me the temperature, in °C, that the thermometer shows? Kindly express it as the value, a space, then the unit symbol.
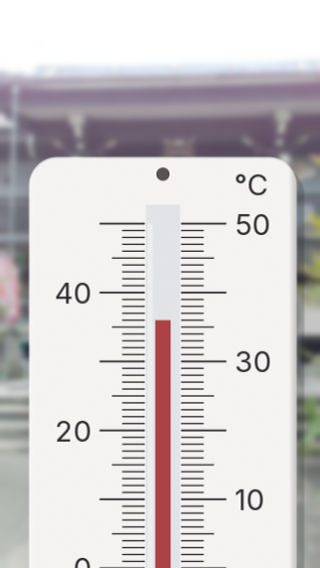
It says 36 °C
